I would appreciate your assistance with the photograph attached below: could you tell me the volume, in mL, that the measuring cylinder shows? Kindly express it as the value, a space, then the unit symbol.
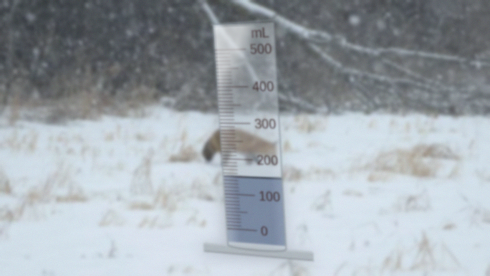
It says 150 mL
